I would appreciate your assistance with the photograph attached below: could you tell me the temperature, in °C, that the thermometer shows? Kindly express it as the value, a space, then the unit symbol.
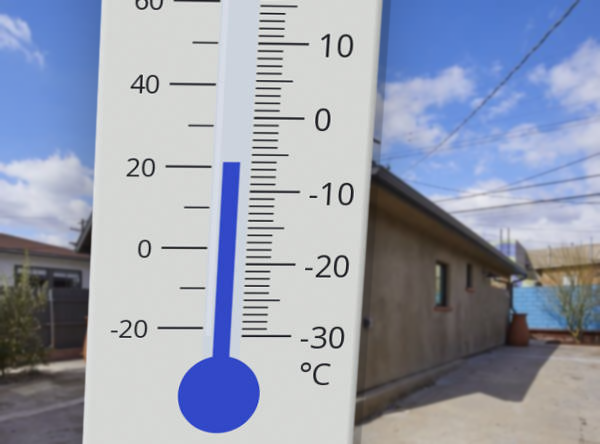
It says -6 °C
